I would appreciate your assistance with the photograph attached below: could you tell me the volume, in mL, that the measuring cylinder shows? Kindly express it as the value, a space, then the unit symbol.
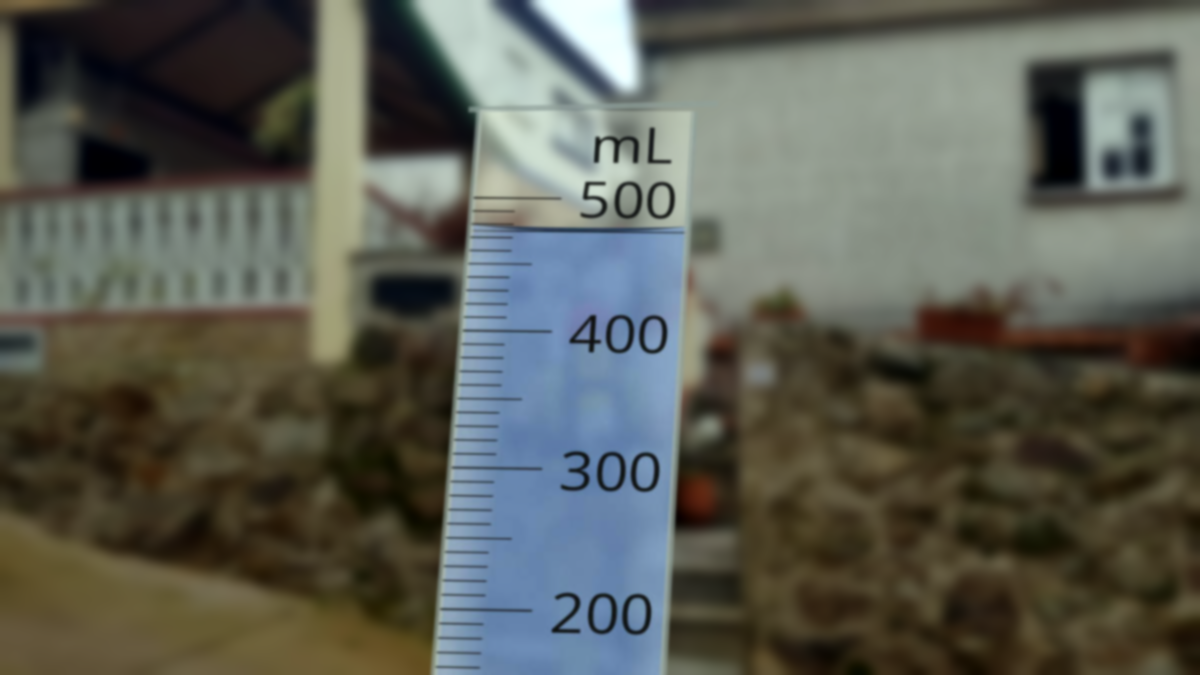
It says 475 mL
